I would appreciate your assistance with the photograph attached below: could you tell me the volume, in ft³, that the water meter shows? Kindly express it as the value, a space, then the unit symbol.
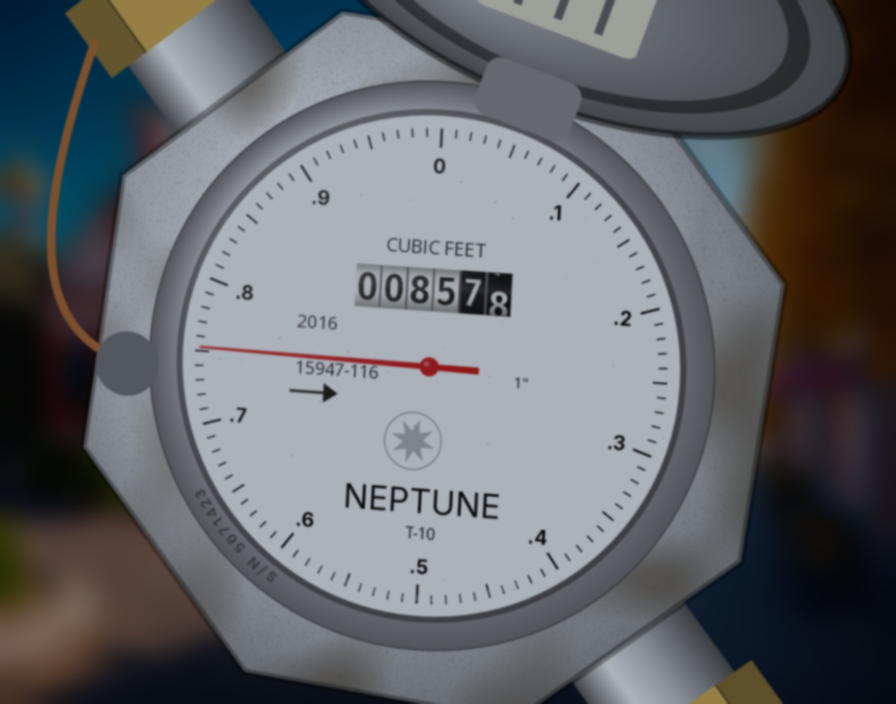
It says 8577.75 ft³
